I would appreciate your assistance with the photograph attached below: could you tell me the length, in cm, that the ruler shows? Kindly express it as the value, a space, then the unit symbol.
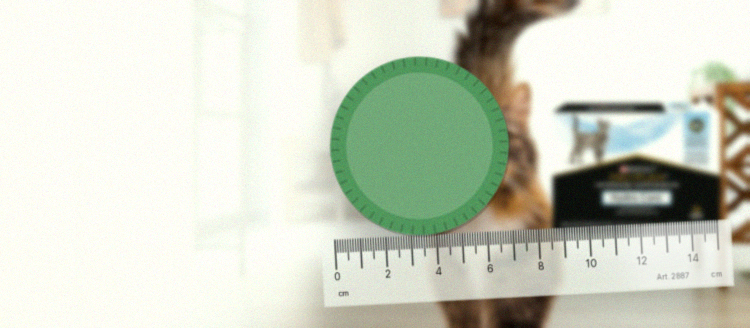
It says 7 cm
